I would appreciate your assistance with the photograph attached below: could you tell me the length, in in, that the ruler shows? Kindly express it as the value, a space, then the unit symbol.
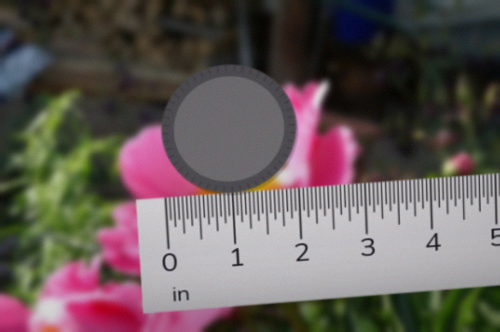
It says 2 in
